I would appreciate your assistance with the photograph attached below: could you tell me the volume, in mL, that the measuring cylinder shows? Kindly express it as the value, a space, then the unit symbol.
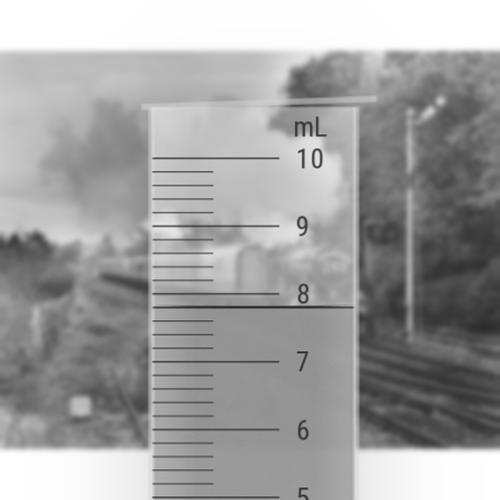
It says 7.8 mL
